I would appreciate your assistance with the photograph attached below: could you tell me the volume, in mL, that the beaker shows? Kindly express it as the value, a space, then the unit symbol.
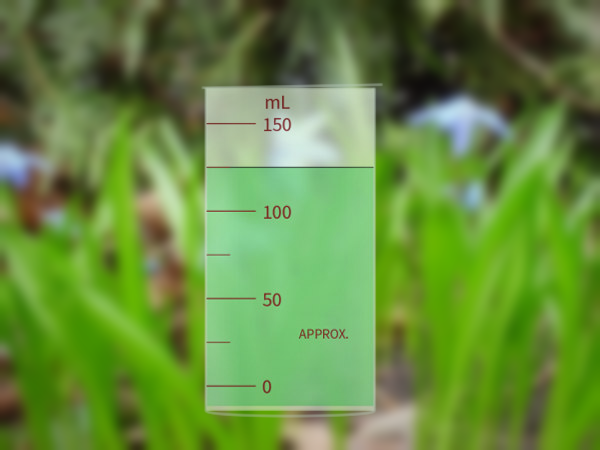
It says 125 mL
